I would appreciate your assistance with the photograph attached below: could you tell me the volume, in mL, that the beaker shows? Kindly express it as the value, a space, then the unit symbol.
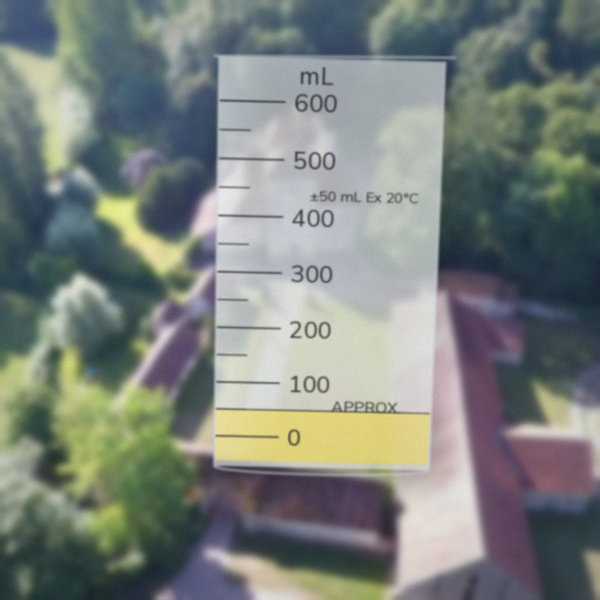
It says 50 mL
